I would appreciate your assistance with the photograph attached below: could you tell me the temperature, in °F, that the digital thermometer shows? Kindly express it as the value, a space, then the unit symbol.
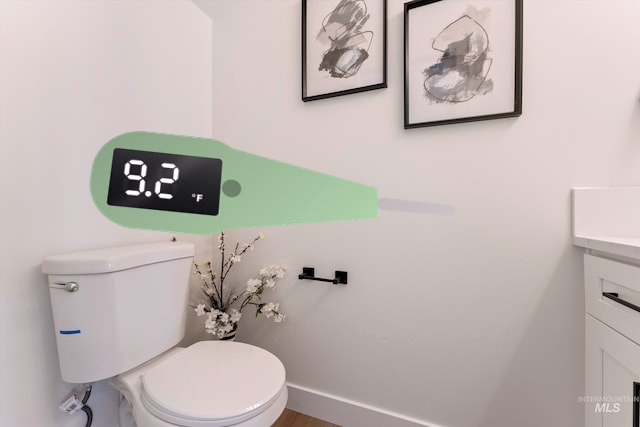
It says 9.2 °F
